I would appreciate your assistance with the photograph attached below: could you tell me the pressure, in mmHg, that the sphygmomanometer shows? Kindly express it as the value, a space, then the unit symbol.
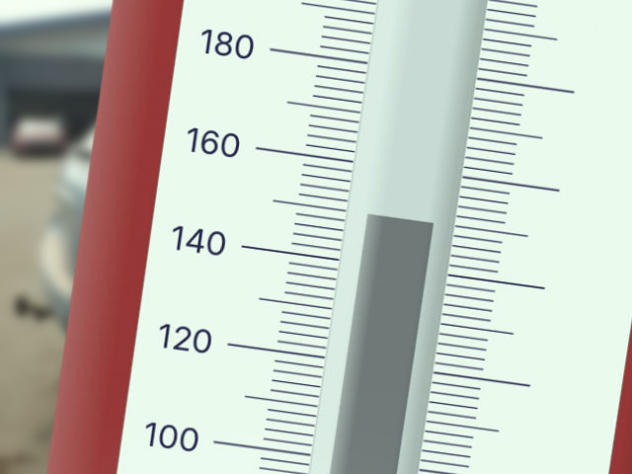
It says 150 mmHg
